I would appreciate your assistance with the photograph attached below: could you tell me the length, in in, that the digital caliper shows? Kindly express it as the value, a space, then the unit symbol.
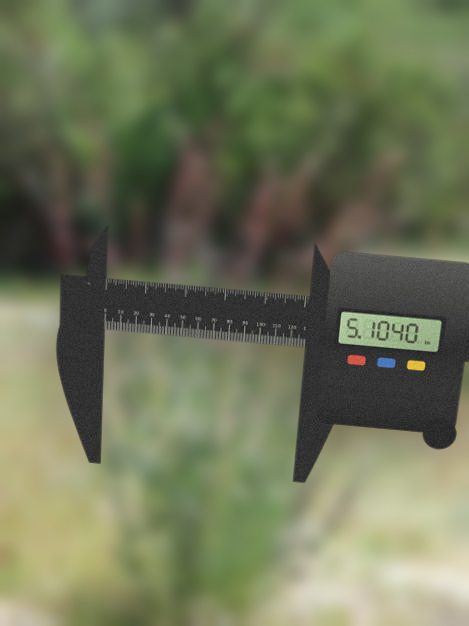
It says 5.1040 in
